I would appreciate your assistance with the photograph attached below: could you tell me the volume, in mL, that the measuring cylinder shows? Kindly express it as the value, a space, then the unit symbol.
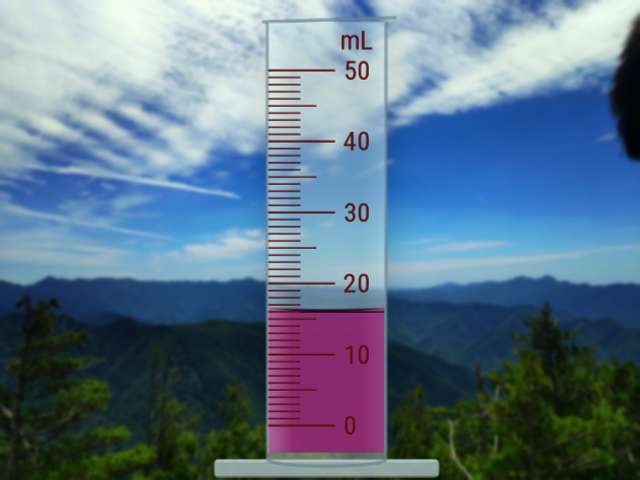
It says 16 mL
